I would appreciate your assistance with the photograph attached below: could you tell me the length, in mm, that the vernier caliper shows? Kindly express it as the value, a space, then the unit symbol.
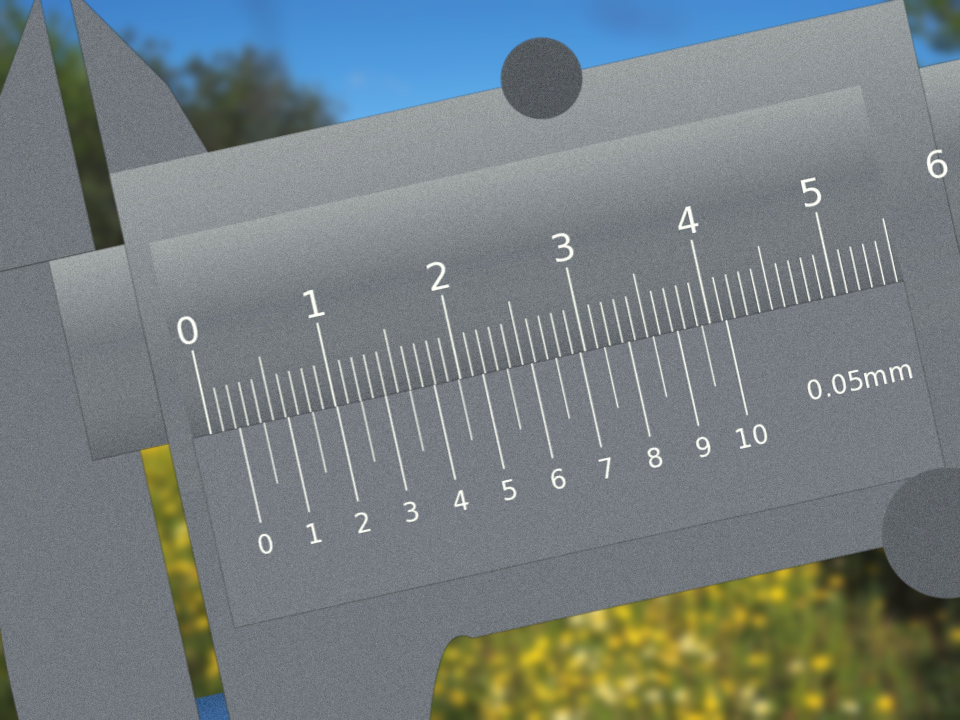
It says 2.3 mm
